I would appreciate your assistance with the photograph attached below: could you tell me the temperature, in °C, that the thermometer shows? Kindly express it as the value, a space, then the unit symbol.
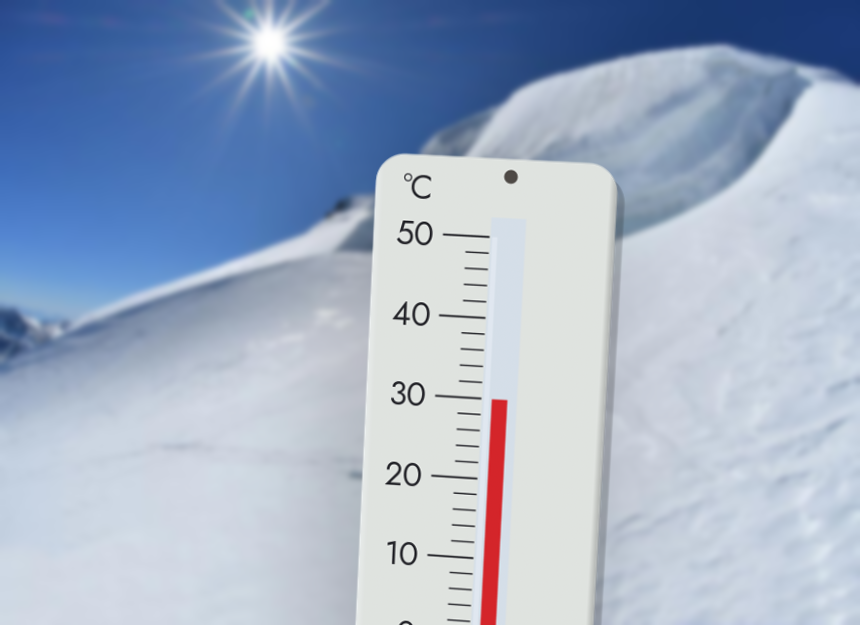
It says 30 °C
